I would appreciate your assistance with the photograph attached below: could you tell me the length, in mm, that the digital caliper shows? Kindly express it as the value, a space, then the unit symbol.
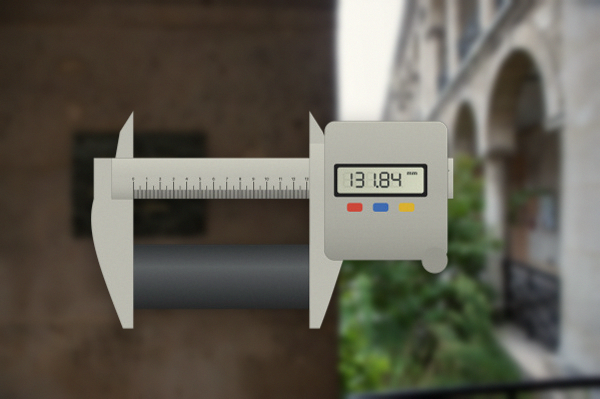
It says 131.84 mm
